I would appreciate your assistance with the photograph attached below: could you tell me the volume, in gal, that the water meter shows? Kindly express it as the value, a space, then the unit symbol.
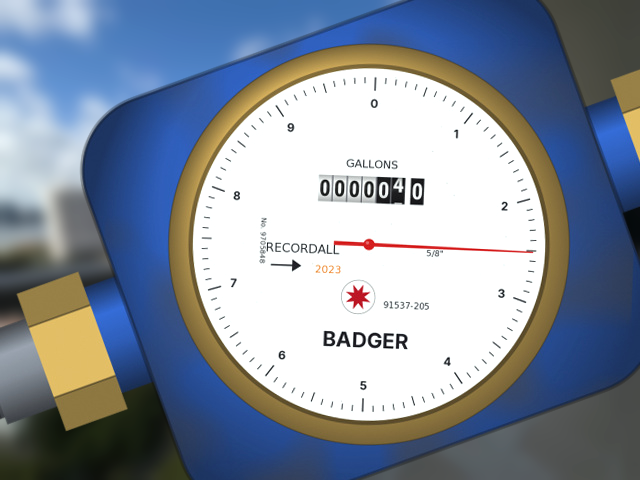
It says 42.5 gal
